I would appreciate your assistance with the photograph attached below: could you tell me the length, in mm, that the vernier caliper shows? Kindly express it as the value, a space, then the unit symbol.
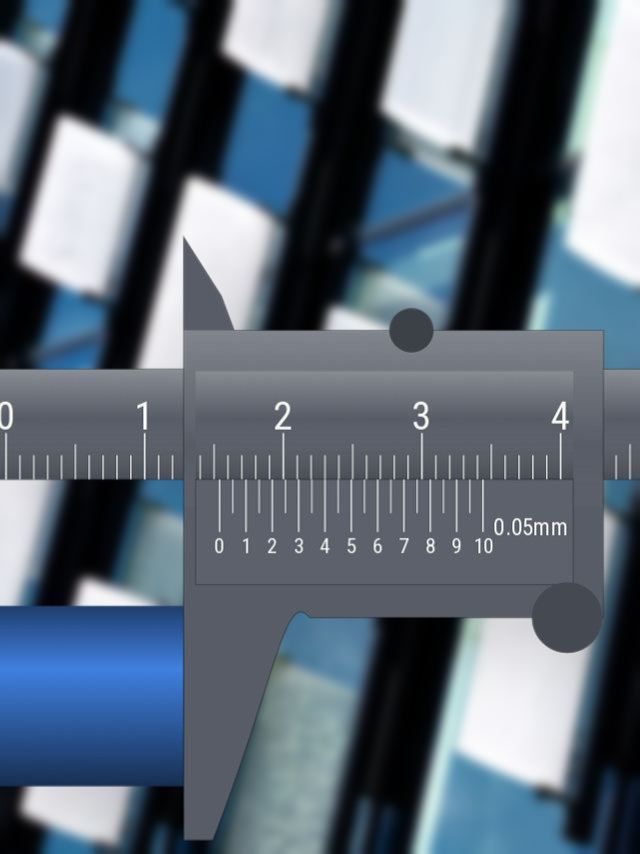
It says 15.4 mm
